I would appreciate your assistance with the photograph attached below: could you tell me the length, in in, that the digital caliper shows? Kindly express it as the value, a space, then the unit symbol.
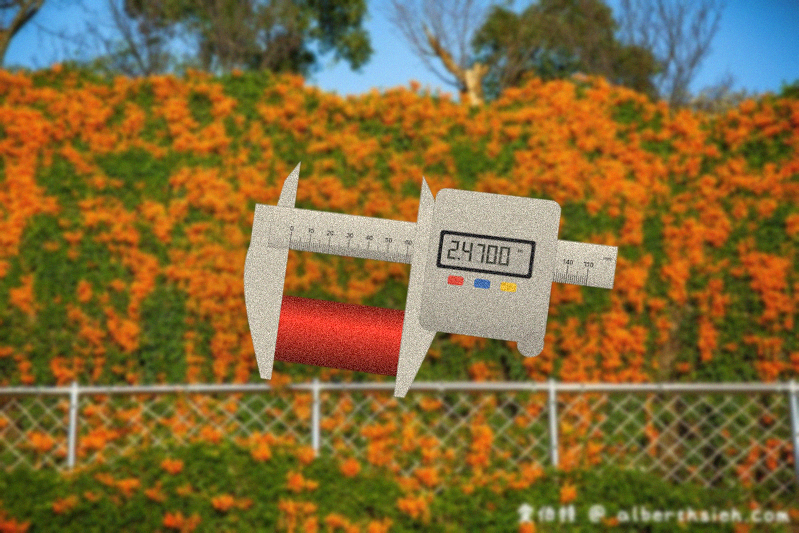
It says 2.4700 in
